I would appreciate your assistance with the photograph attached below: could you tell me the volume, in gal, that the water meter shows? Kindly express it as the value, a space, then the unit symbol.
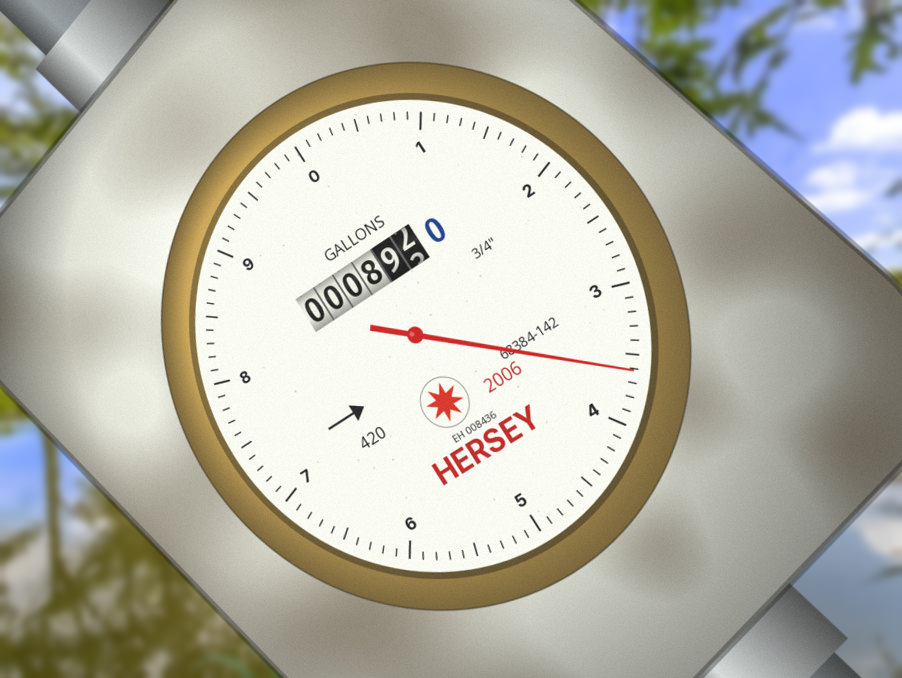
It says 8923.6 gal
